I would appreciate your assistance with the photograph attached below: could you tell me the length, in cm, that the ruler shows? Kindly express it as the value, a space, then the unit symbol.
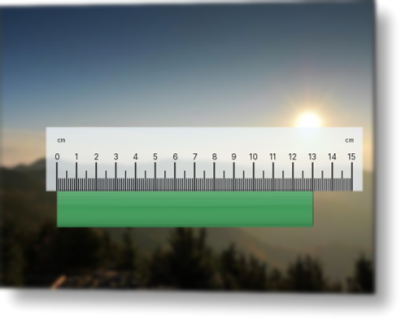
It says 13 cm
